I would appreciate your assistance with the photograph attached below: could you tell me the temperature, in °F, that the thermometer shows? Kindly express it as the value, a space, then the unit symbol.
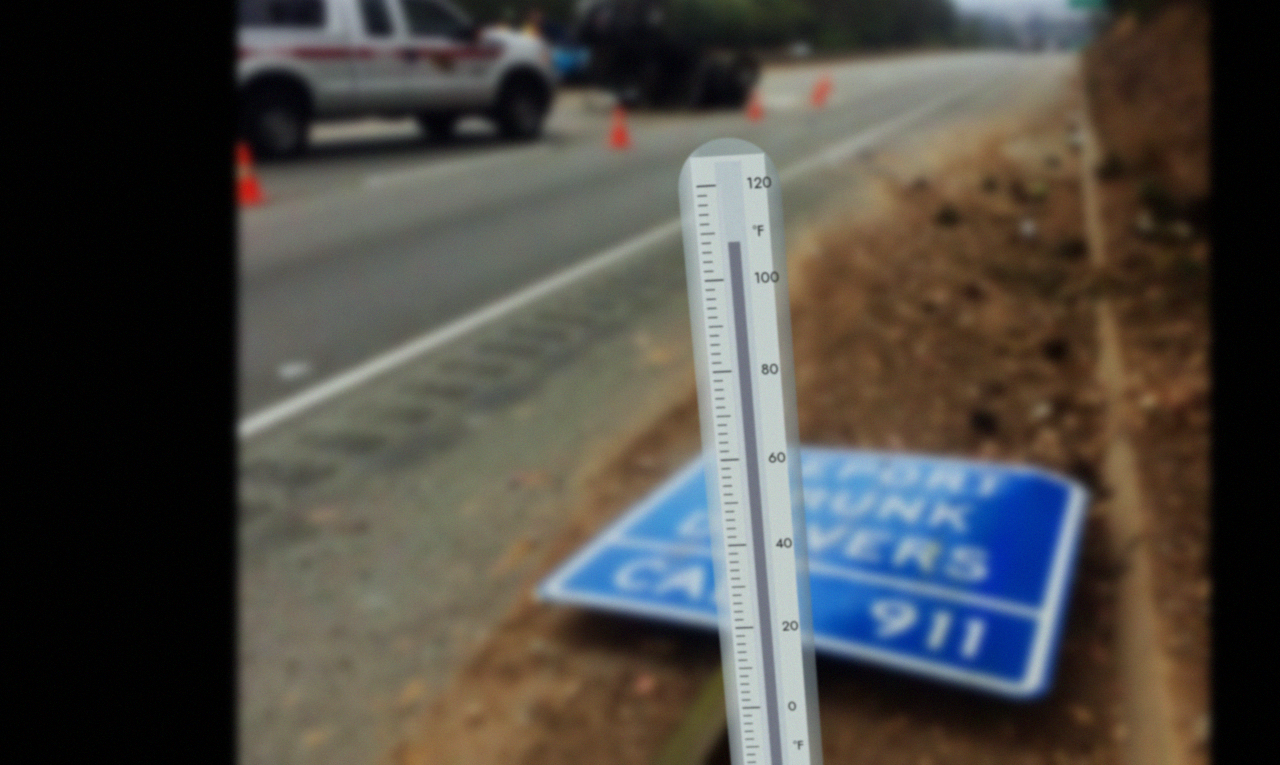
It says 108 °F
